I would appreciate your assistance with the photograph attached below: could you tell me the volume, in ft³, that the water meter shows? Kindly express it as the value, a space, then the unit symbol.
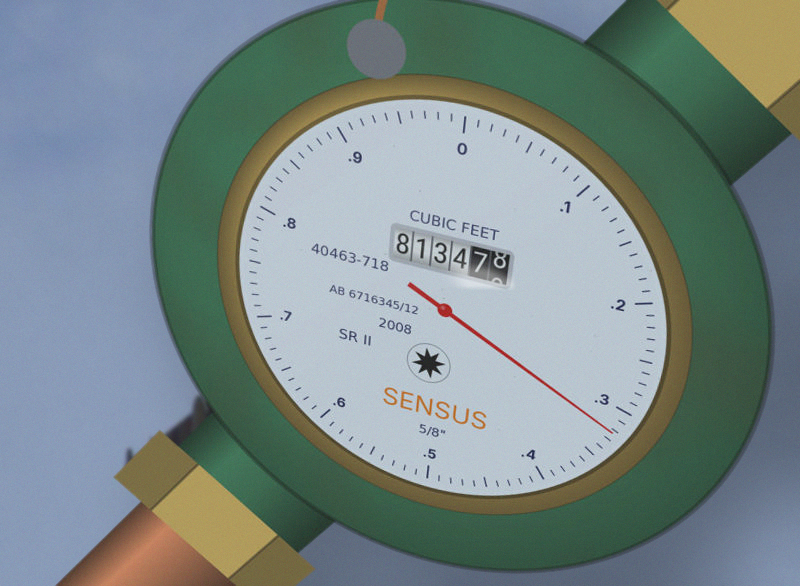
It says 813478.32 ft³
